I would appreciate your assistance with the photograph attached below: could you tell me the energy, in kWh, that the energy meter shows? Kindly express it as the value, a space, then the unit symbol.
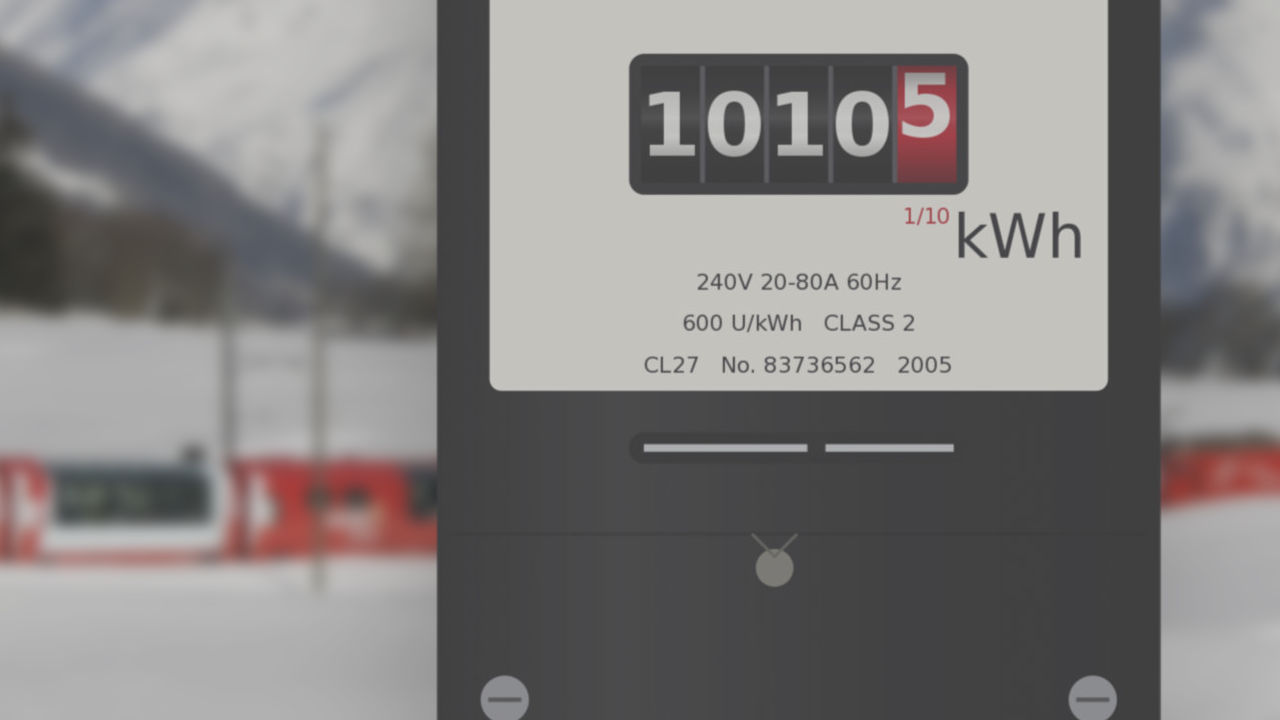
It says 1010.5 kWh
